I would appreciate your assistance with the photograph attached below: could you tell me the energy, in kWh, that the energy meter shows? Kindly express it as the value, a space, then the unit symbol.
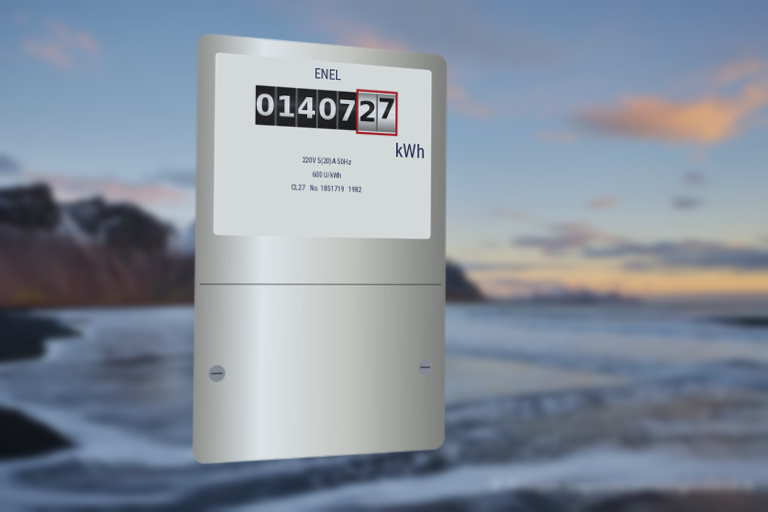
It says 1407.27 kWh
